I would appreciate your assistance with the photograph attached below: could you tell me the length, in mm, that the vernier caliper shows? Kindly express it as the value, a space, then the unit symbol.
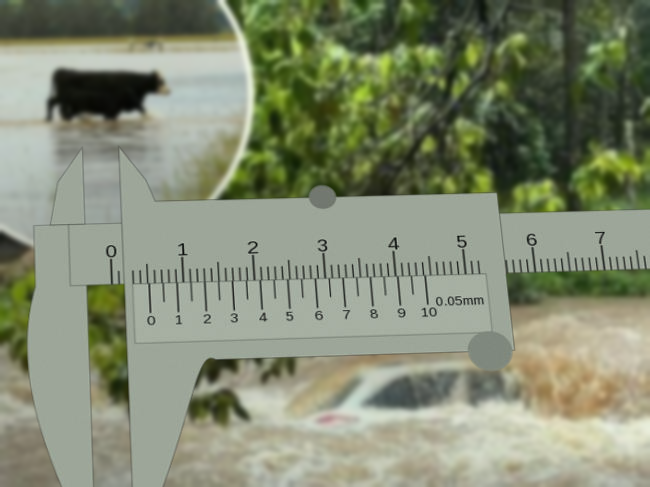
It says 5.2 mm
